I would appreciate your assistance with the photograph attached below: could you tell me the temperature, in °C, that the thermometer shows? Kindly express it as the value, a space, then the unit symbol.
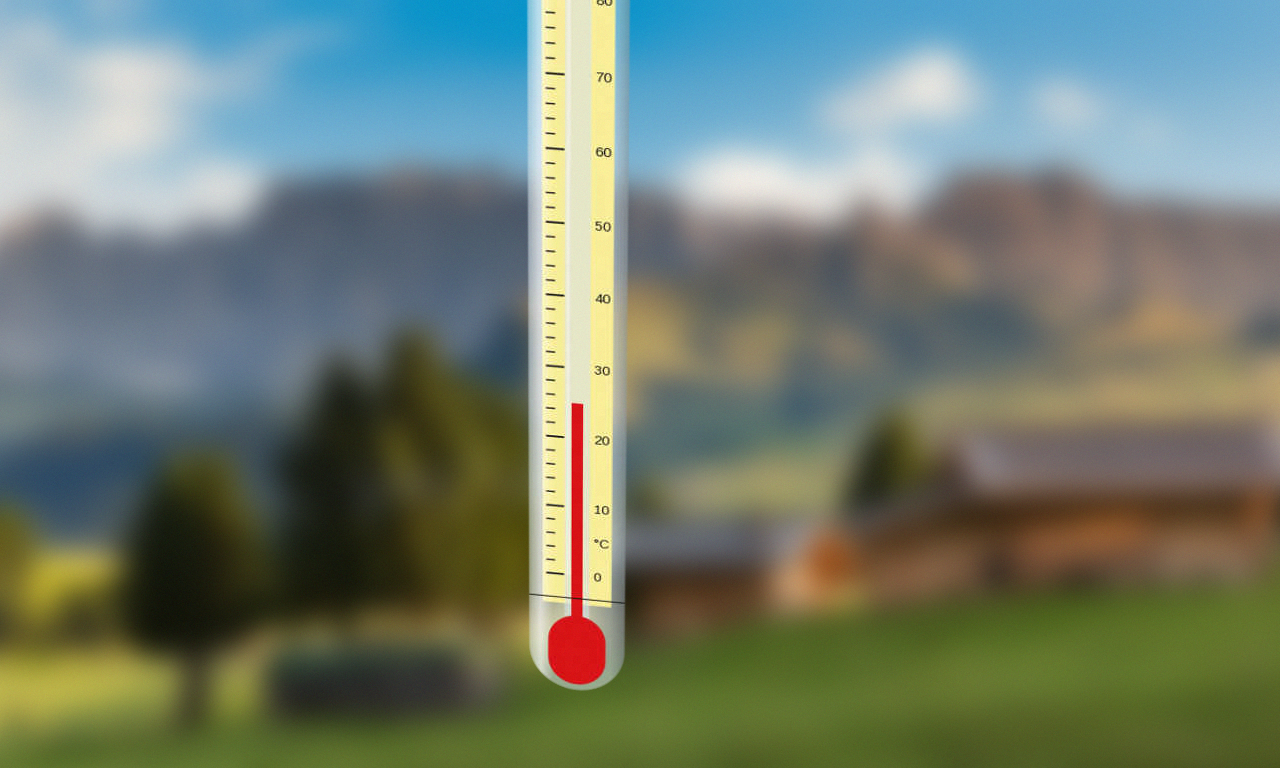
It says 25 °C
